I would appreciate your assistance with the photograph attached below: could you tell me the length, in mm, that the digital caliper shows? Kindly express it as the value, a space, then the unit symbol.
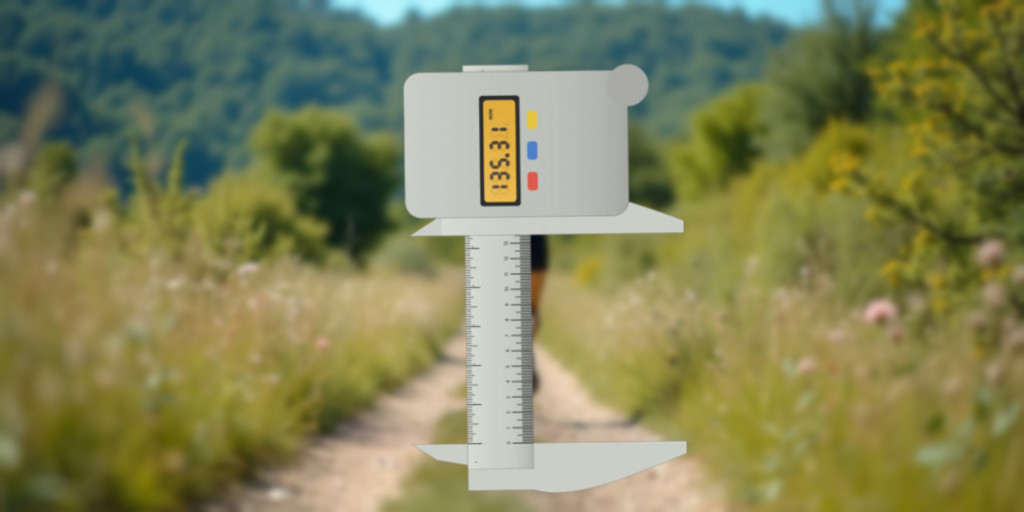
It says 135.31 mm
